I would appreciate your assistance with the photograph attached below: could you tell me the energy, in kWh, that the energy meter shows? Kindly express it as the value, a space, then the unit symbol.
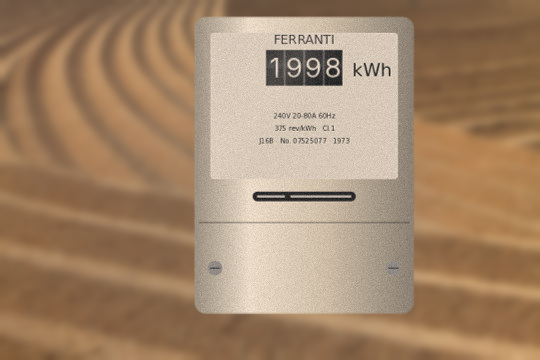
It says 1998 kWh
